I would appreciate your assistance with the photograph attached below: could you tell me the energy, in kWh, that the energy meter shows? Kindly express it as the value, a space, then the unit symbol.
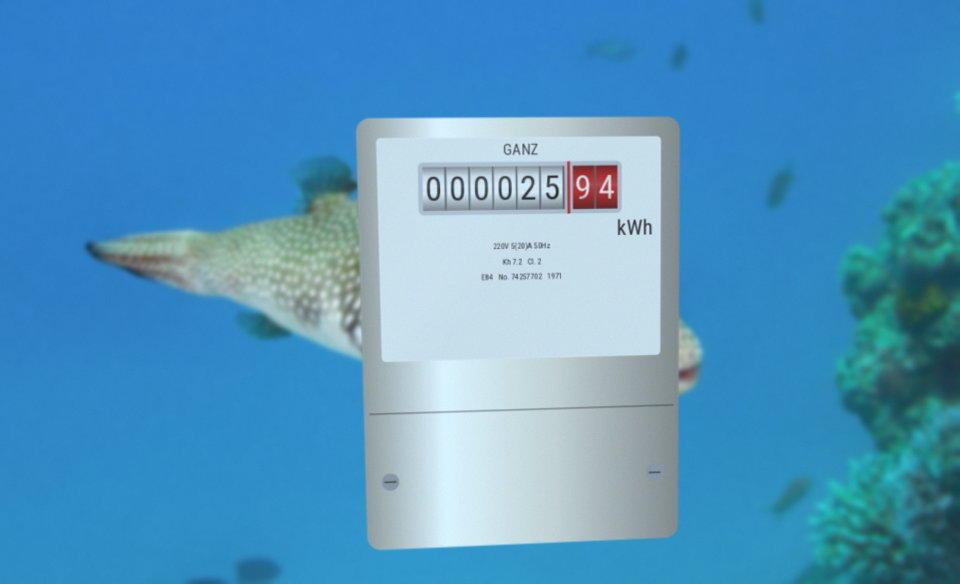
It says 25.94 kWh
